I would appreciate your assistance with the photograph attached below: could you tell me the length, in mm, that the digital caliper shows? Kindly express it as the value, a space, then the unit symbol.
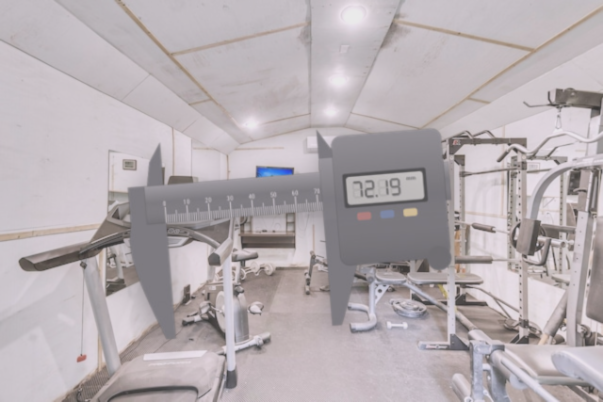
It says 72.19 mm
